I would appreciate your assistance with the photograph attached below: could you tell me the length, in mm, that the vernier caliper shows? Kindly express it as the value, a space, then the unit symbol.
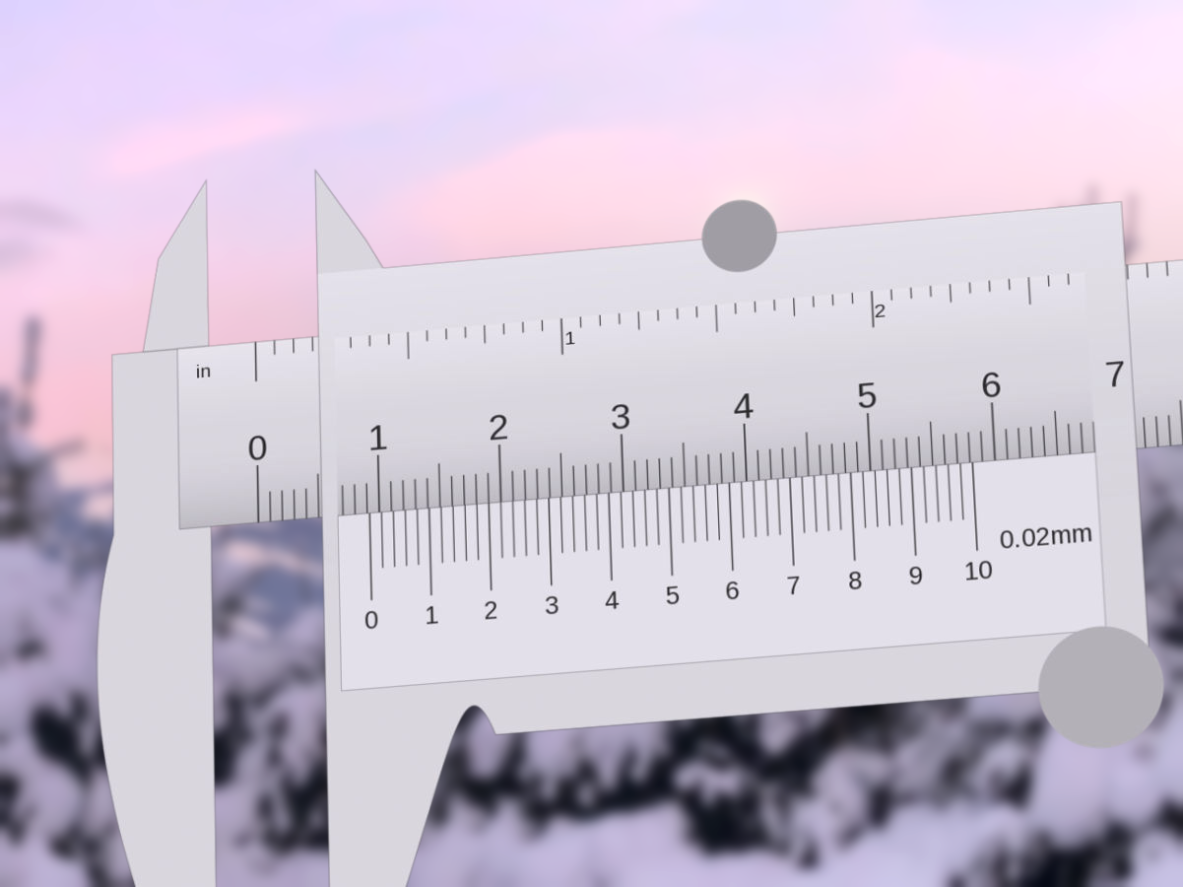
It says 9.2 mm
